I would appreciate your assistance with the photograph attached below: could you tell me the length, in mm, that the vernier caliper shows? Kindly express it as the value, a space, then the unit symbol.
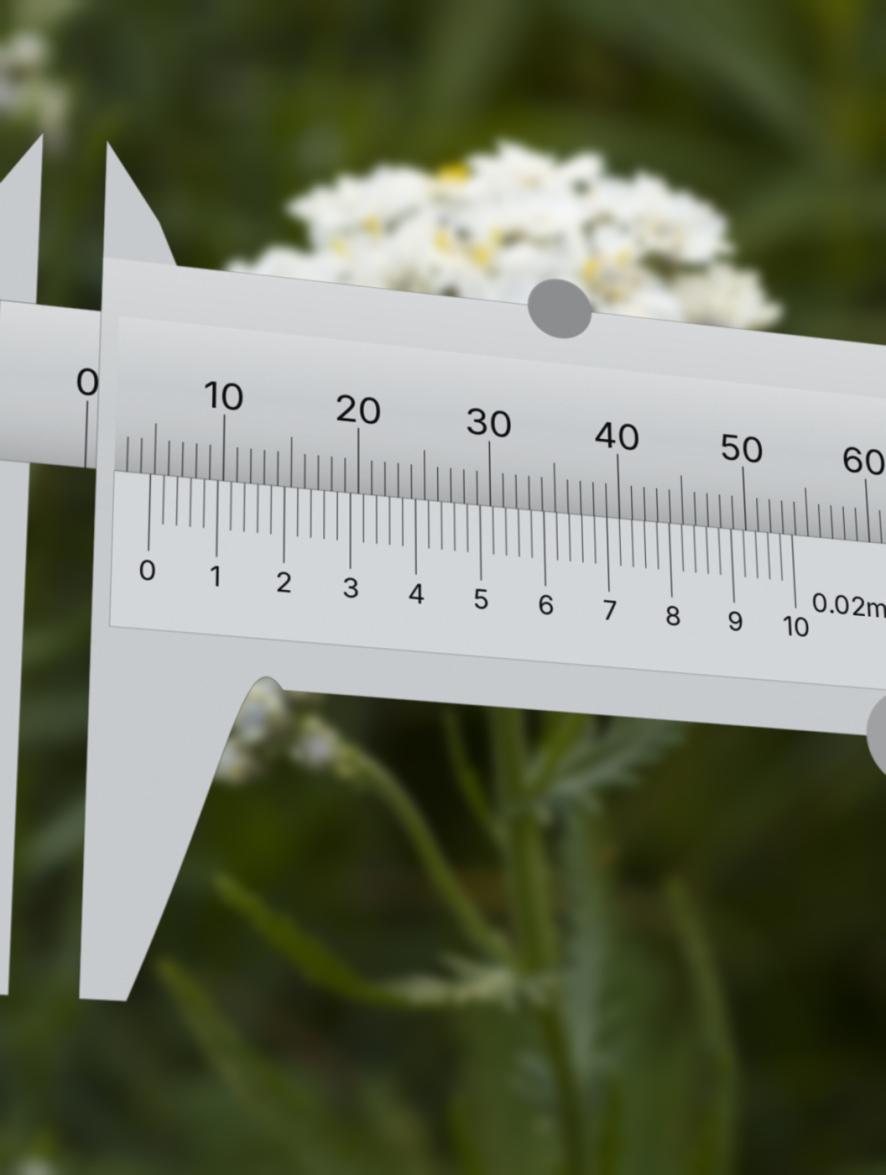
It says 4.7 mm
